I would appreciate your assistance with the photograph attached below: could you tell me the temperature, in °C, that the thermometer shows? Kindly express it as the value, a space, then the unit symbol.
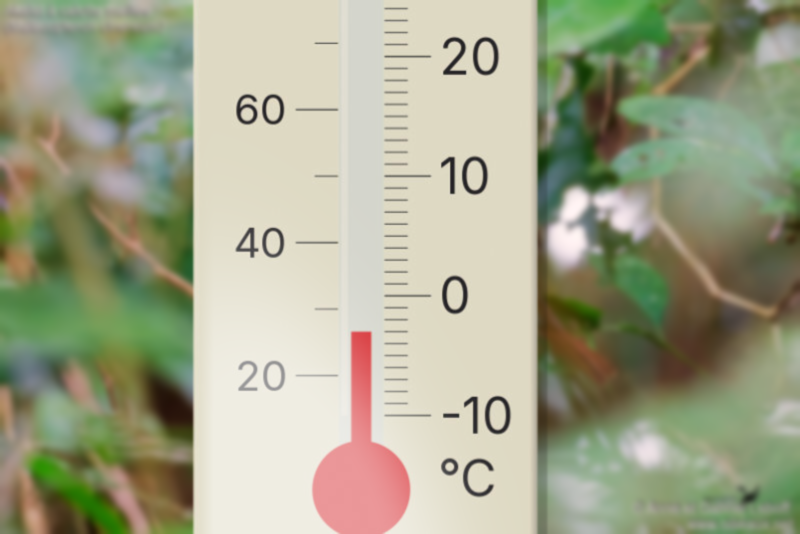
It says -3 °C
